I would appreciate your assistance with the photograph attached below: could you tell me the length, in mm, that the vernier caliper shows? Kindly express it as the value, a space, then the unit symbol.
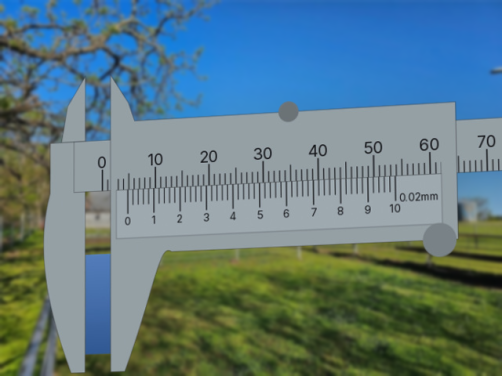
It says 4.8 mm
